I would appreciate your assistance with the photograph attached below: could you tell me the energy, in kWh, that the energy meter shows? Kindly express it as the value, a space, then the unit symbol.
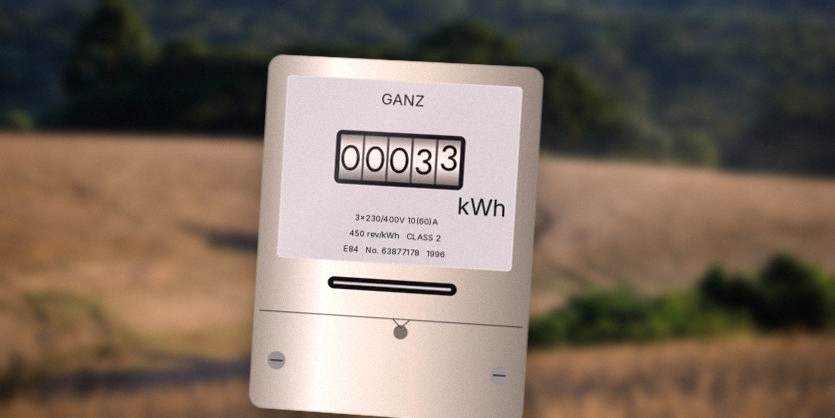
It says 33 kWh
